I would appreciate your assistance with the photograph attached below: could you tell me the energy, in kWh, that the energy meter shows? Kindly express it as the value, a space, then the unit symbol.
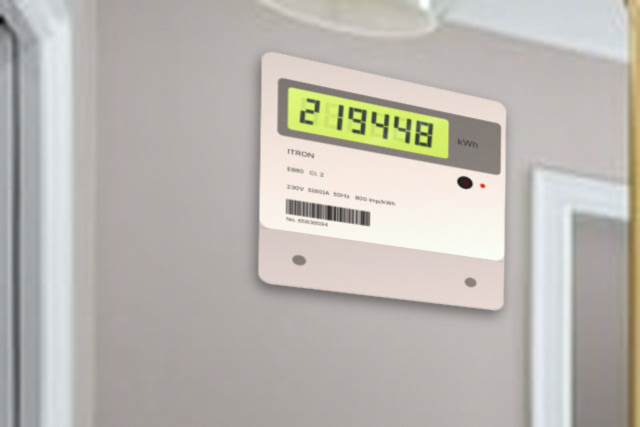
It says 219448 kWh
